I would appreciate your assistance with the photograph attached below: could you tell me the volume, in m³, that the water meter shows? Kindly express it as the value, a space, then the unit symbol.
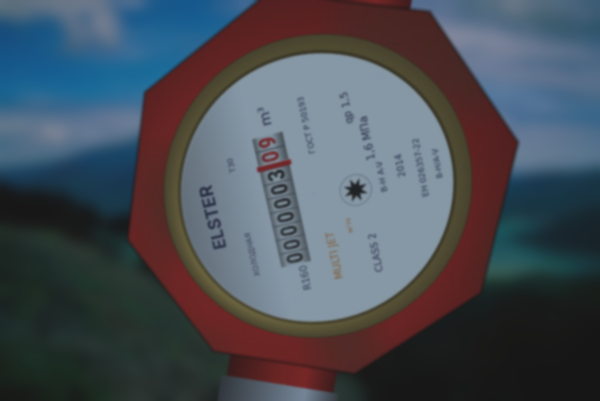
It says 3.09 m³
